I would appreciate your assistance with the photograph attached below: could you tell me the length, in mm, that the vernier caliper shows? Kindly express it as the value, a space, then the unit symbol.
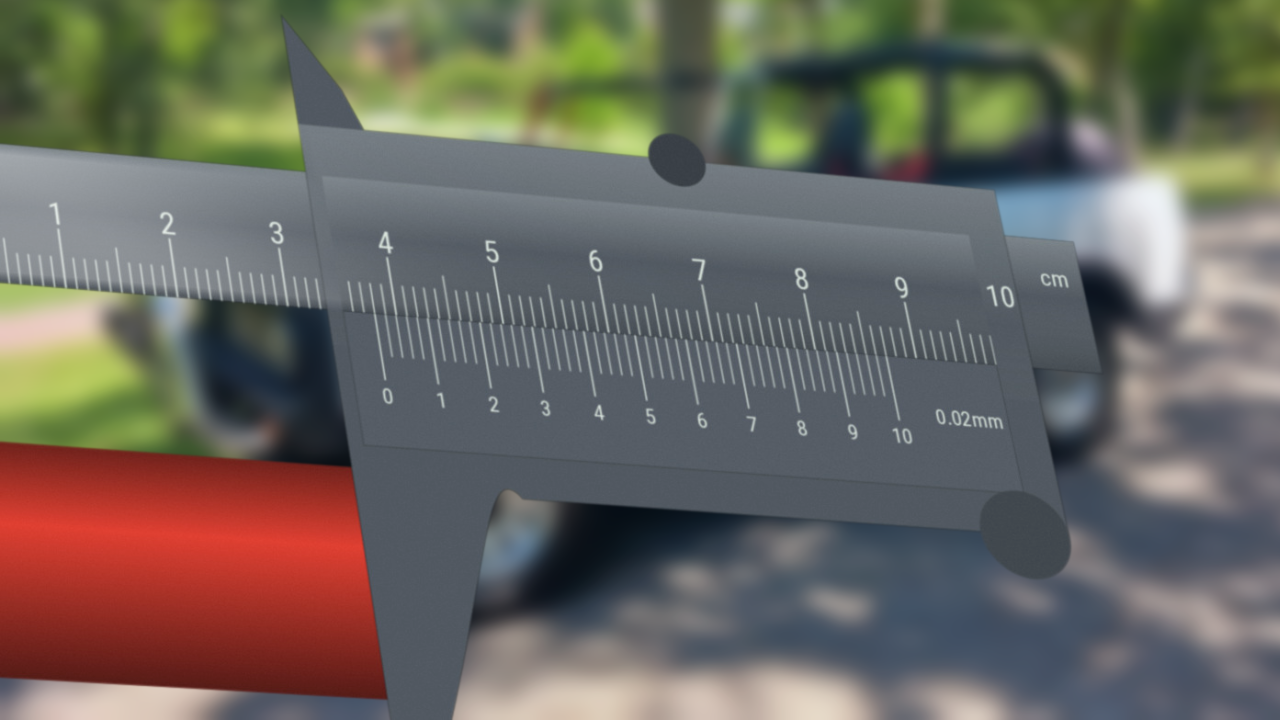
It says 38.0 mm
